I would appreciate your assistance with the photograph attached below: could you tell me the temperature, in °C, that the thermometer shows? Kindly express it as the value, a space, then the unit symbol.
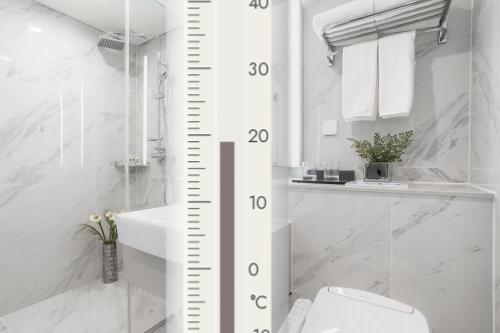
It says 19 °C
